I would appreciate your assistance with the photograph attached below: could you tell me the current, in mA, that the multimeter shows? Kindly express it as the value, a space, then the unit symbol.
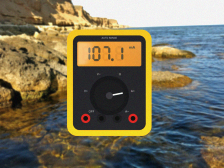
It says 107.1 mA
